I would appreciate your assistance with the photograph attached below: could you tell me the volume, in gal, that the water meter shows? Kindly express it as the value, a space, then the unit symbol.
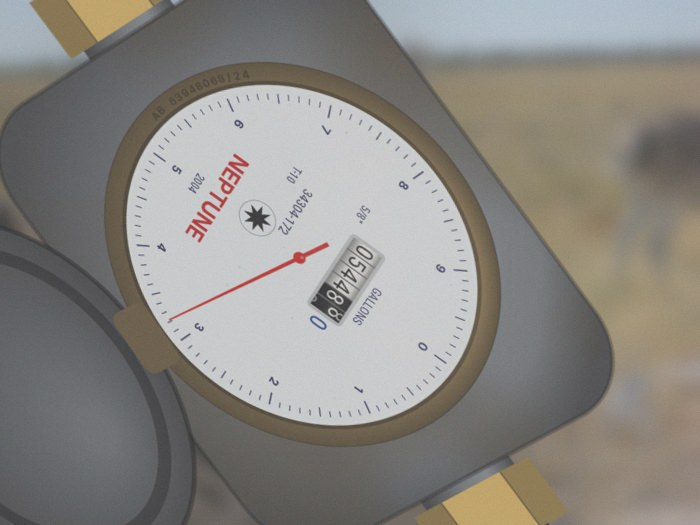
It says 544883.2 gal
